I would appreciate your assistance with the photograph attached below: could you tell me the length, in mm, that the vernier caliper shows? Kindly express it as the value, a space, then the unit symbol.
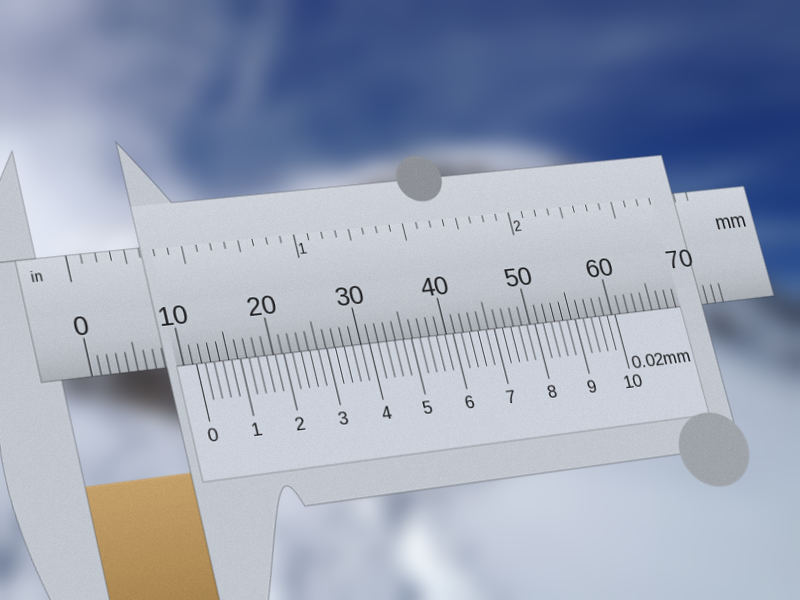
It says 11.4 mm
